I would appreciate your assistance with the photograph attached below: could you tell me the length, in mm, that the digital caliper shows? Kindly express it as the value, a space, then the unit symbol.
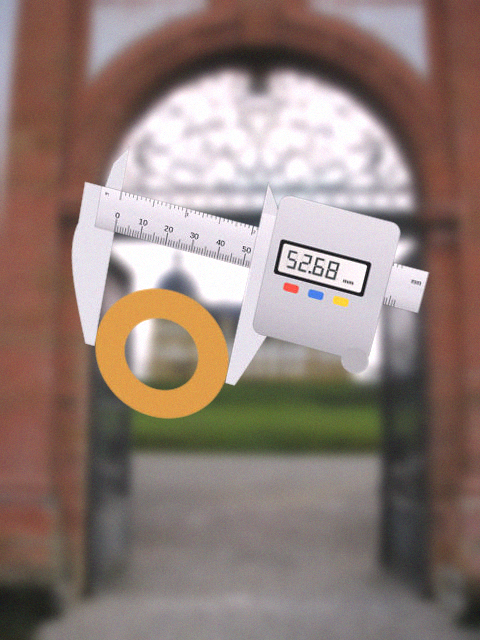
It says 52.68 mm
